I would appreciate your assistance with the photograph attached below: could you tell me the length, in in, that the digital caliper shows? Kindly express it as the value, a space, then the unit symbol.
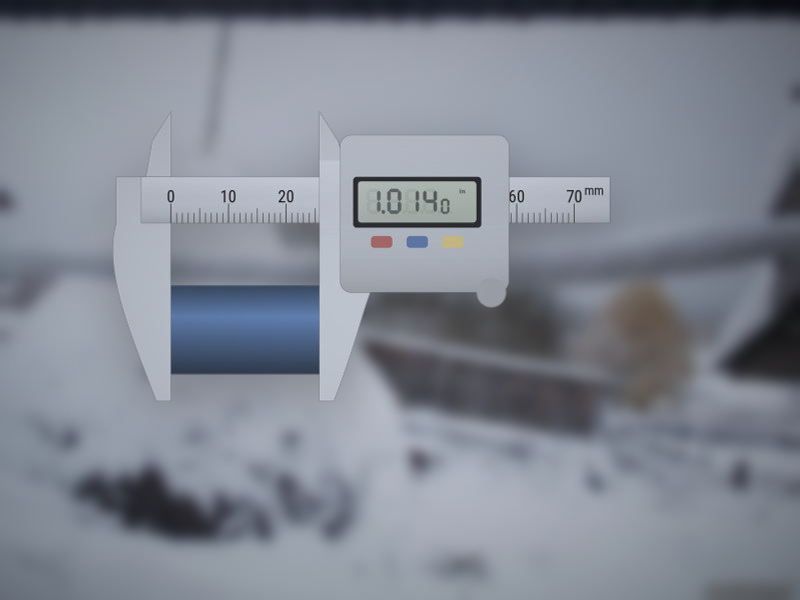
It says 1.0140 in
